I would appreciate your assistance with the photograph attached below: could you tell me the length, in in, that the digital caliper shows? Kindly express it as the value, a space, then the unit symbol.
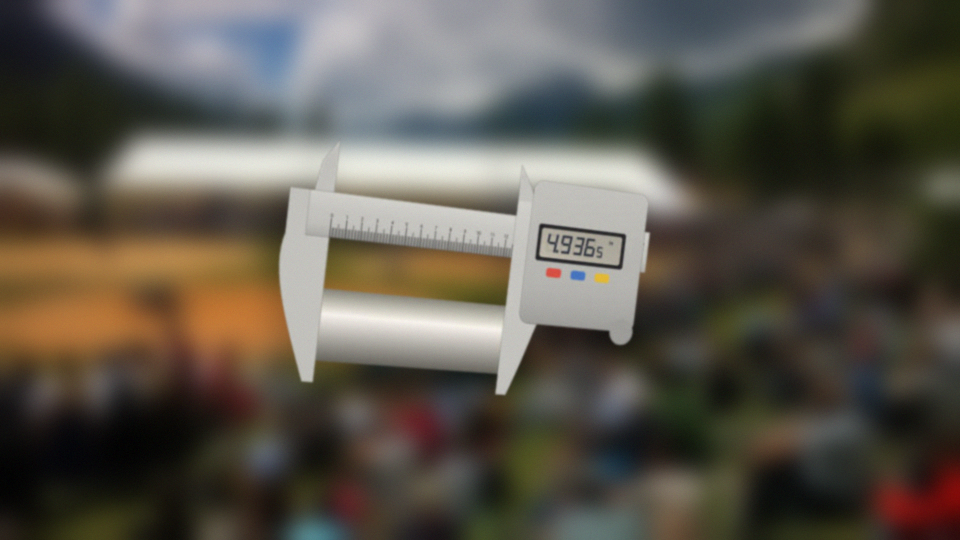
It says 4.9365 in
